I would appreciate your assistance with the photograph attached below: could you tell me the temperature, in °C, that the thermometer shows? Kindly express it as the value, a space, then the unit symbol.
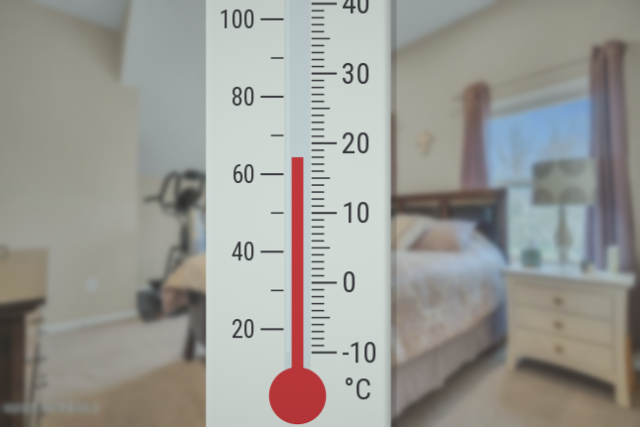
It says 18 °C
